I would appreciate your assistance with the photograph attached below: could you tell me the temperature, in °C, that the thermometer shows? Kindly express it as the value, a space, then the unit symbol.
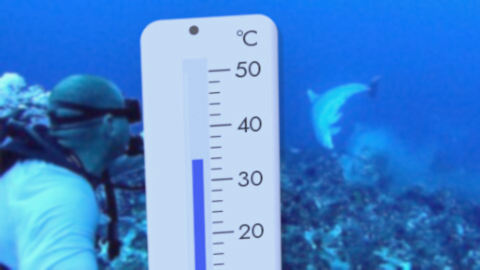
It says 34 °C
